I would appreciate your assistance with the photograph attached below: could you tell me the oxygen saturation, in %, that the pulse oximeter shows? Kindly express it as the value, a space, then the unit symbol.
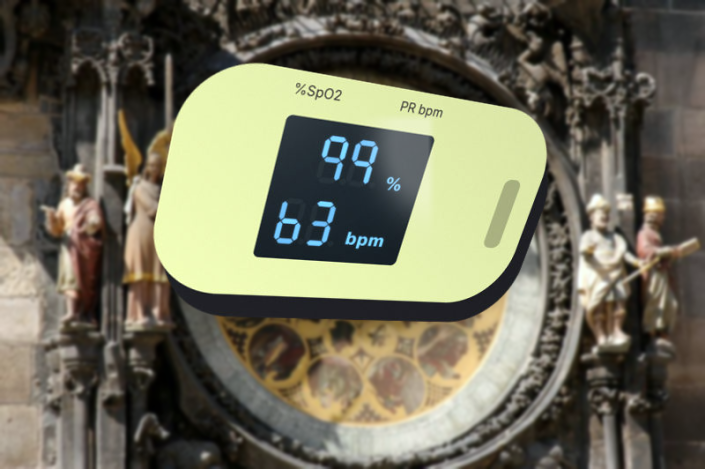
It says 99 %
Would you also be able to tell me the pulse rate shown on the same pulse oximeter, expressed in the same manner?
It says 63 bpm
